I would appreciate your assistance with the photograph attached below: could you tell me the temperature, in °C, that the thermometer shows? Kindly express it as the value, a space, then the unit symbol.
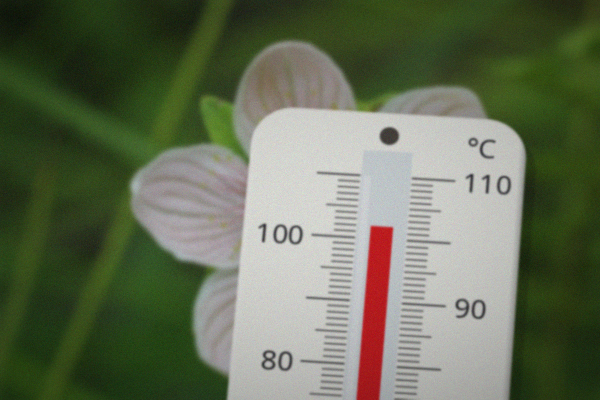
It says 102 °C
